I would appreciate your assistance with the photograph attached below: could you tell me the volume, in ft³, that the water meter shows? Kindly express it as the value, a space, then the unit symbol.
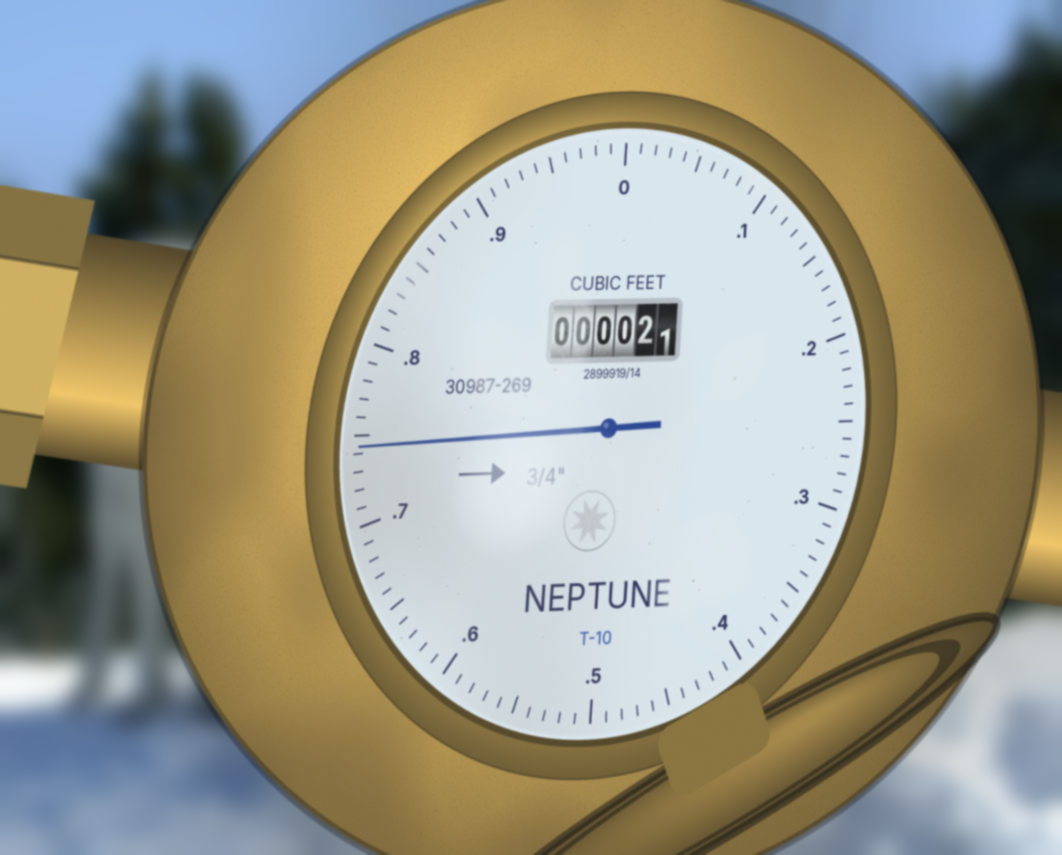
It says 20.74 ft³
